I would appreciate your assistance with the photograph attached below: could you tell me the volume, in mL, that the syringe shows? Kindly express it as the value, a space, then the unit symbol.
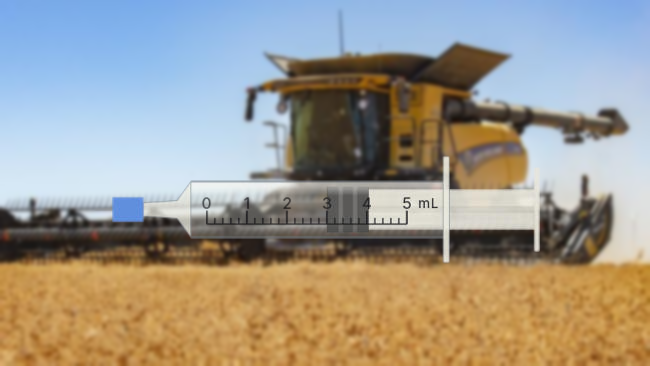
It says 3 mL
